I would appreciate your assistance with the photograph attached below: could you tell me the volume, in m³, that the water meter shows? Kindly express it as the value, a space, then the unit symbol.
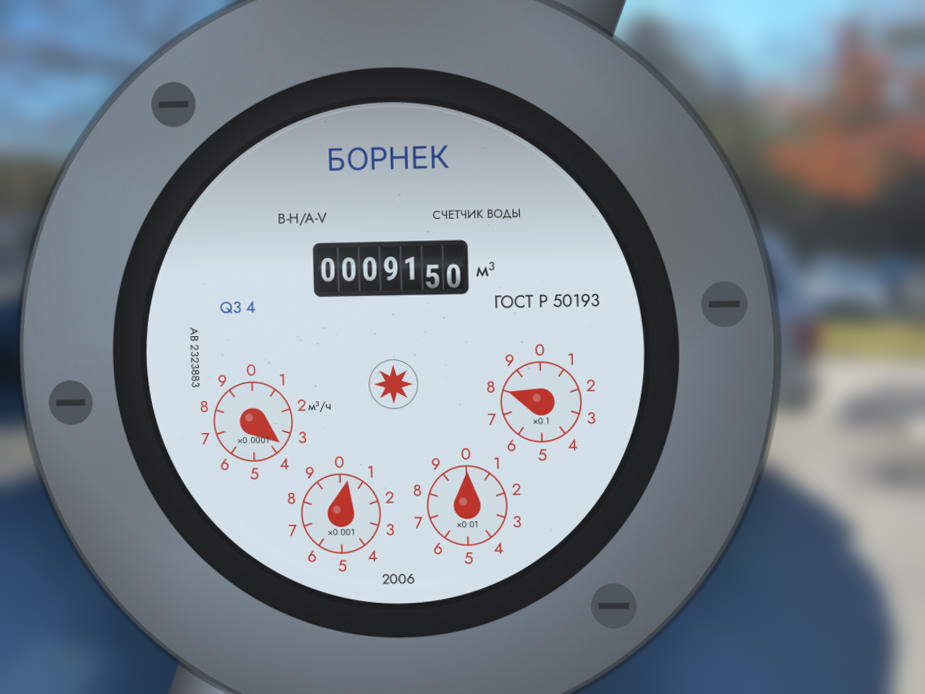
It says 9149.8003 m³
